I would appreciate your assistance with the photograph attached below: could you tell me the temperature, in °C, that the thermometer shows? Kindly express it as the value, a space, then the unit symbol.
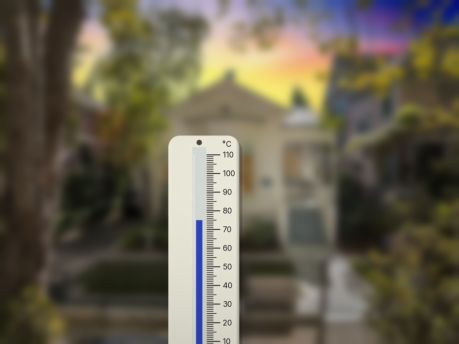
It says 75 °C
